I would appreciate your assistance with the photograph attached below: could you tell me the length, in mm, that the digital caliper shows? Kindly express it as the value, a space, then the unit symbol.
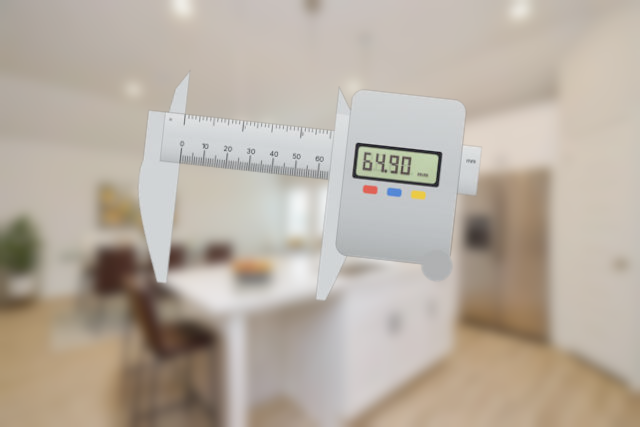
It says 64.90 mm
